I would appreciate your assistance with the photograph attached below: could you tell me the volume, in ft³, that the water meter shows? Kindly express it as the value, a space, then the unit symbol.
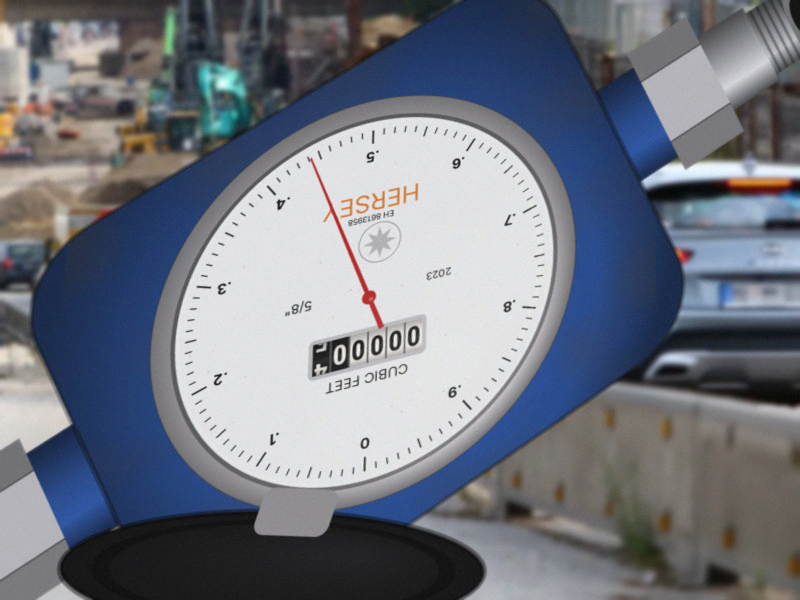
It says 4.44 ft³
